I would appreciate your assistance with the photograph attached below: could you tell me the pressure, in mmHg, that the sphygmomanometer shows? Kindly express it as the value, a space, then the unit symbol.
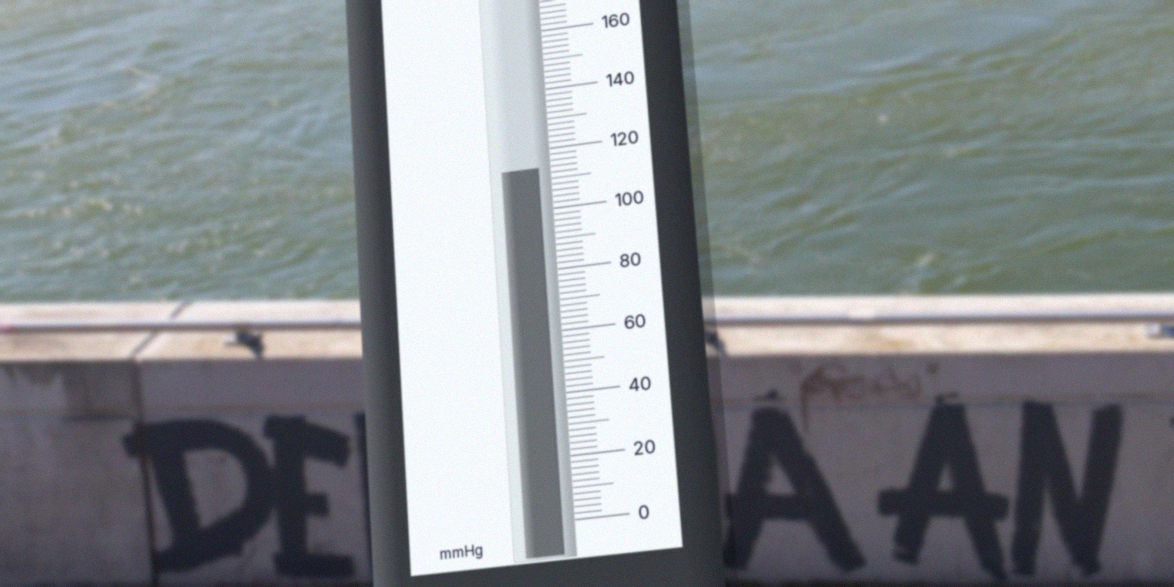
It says 114 mmHg
